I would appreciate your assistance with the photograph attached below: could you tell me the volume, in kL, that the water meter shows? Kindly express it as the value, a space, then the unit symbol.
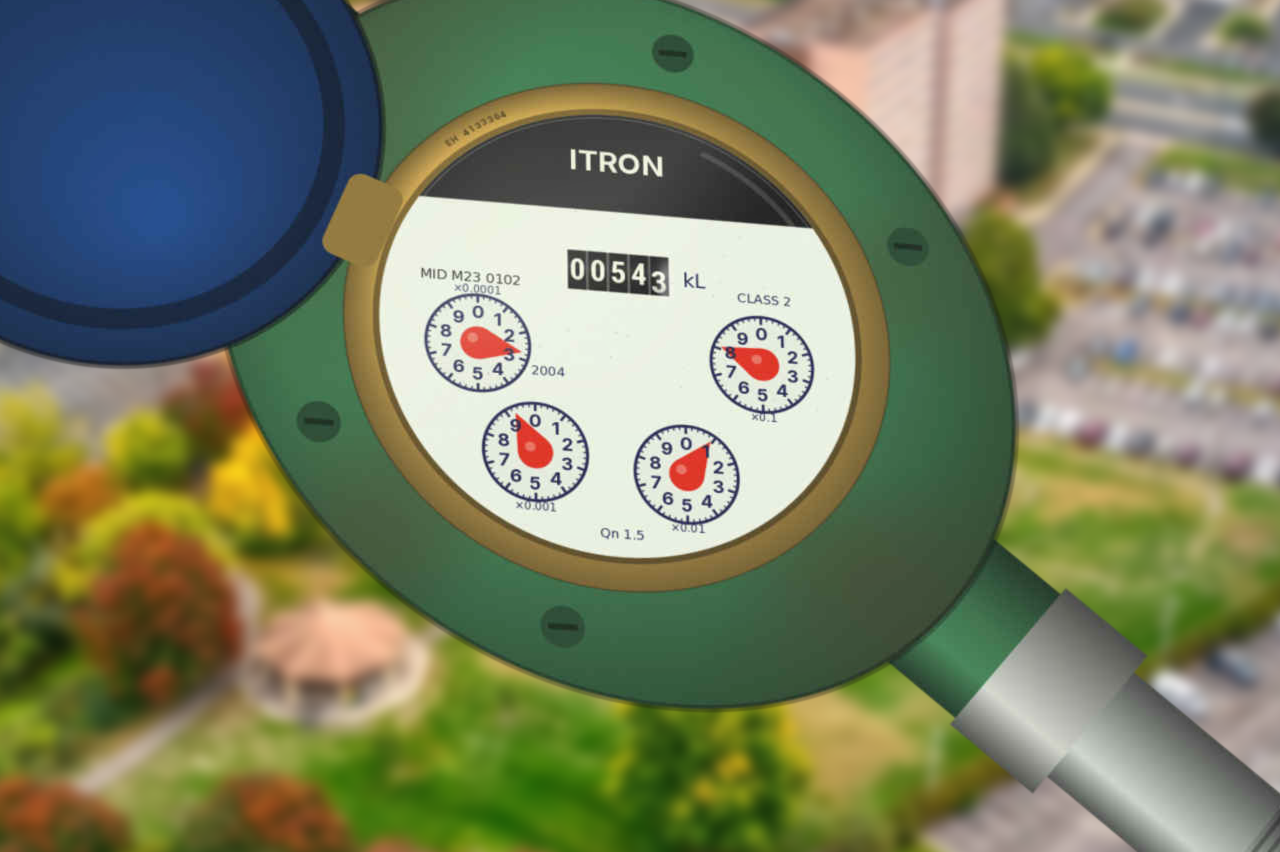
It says 542.8092 kL
